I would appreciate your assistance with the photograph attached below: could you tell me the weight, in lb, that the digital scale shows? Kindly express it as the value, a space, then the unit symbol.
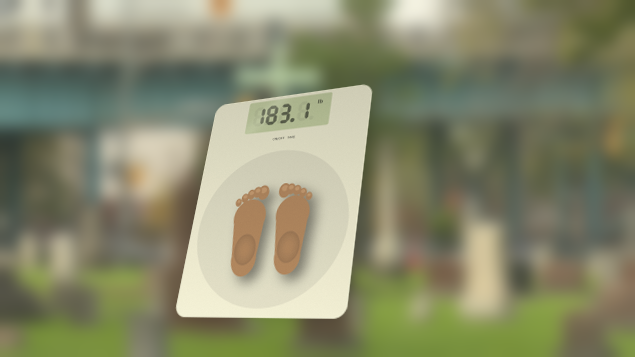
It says 183.1 lb
